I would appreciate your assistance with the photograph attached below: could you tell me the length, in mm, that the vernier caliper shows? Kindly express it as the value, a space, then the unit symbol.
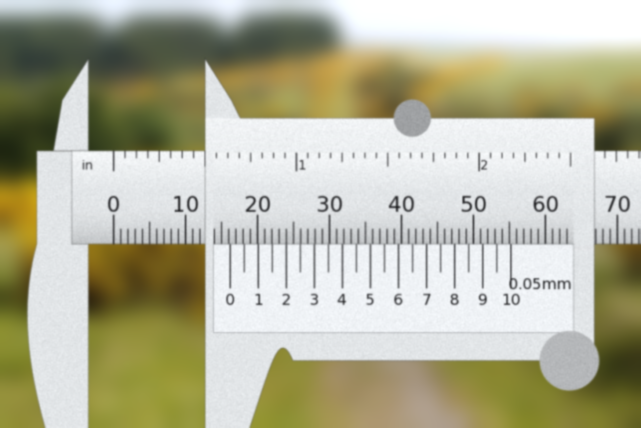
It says 16.2 mm
